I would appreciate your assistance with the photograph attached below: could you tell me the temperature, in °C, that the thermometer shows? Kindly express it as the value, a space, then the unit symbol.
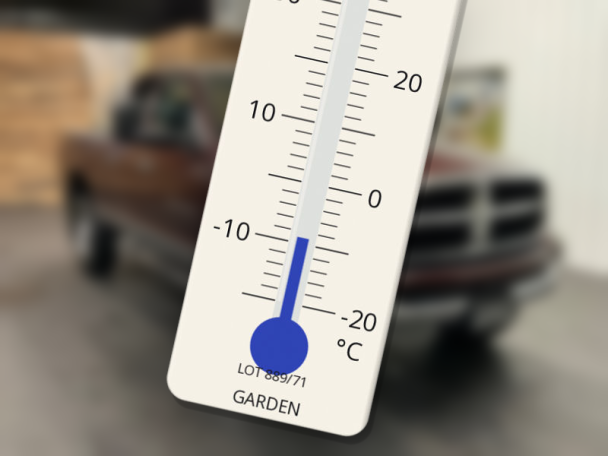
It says -9 °C
